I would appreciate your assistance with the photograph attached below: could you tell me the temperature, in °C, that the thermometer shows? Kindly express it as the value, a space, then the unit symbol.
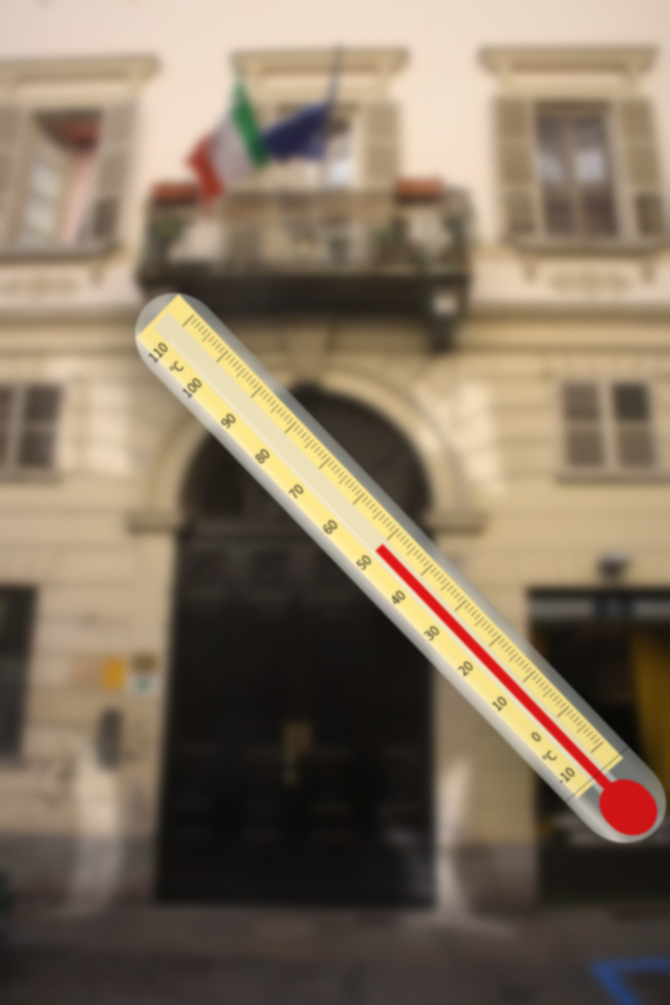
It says 50 °C
